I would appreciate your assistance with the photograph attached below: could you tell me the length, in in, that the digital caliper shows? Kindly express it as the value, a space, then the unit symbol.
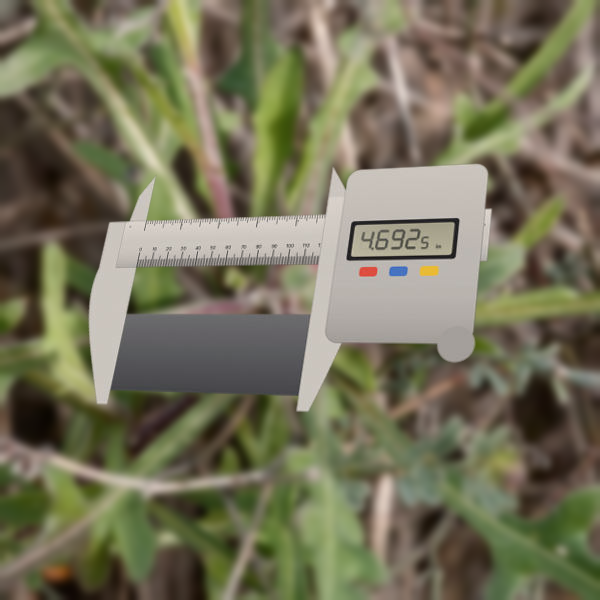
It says 4.6925 in
